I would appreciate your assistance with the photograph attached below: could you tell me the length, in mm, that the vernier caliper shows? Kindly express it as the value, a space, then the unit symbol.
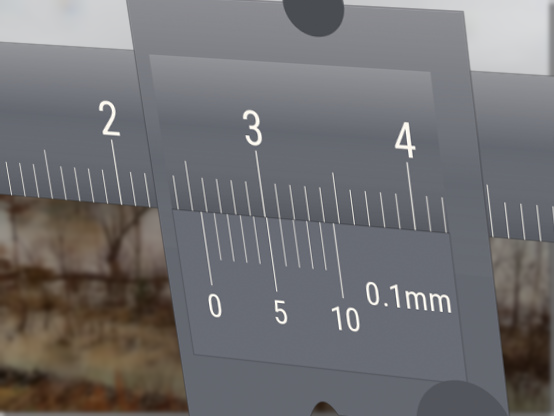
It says 25.6 mm
